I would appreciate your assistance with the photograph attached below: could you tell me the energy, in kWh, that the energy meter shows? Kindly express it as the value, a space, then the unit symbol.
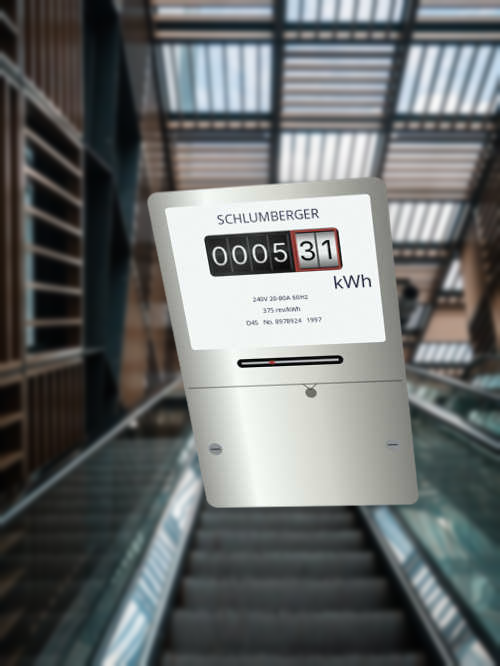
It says 5.31 kWh
